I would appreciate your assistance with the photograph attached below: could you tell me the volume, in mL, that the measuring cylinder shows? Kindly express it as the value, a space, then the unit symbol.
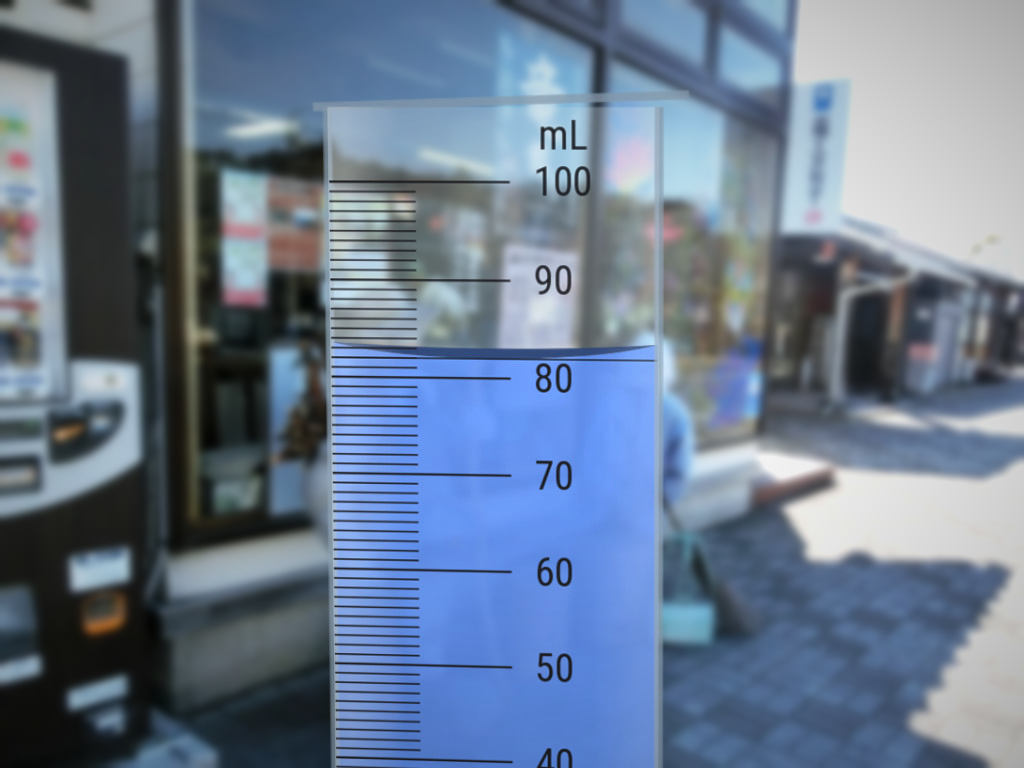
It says 82 mL
